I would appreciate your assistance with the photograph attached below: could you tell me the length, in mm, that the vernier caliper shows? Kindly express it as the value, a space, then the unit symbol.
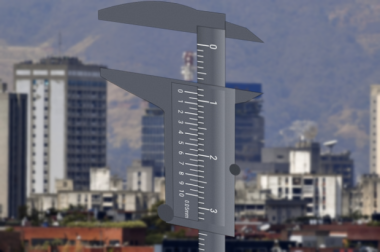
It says 8.8 mm
